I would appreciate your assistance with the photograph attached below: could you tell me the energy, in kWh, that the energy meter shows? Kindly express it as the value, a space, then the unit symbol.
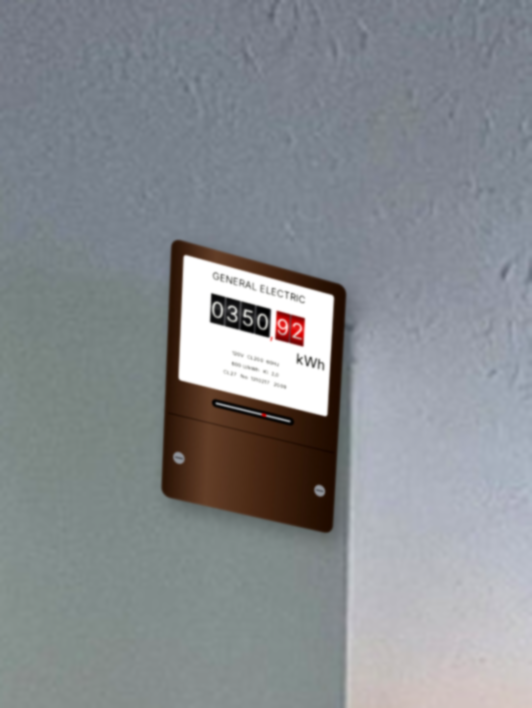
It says 350.92 kWh
